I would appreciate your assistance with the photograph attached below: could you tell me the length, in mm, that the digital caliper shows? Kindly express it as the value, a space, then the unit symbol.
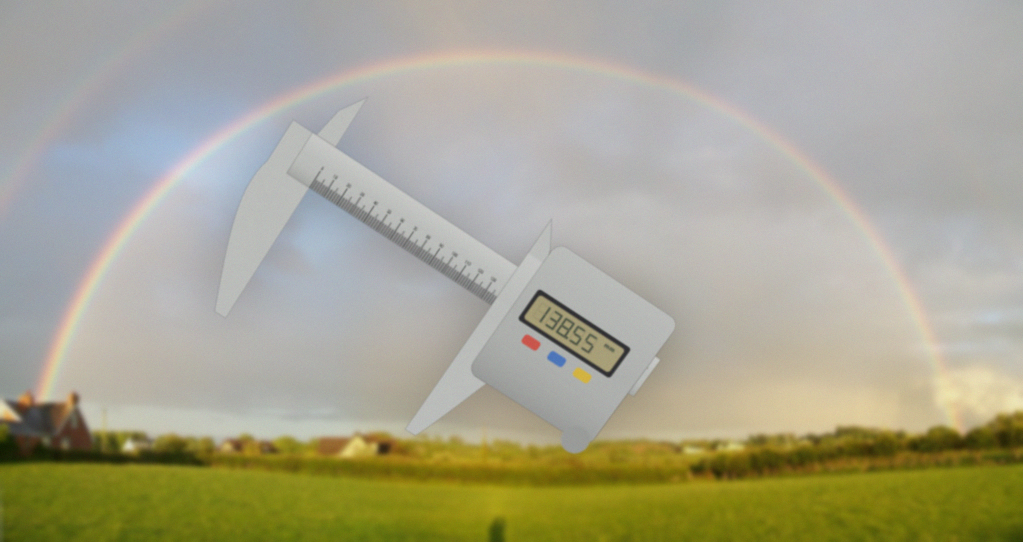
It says 138.55 mm
